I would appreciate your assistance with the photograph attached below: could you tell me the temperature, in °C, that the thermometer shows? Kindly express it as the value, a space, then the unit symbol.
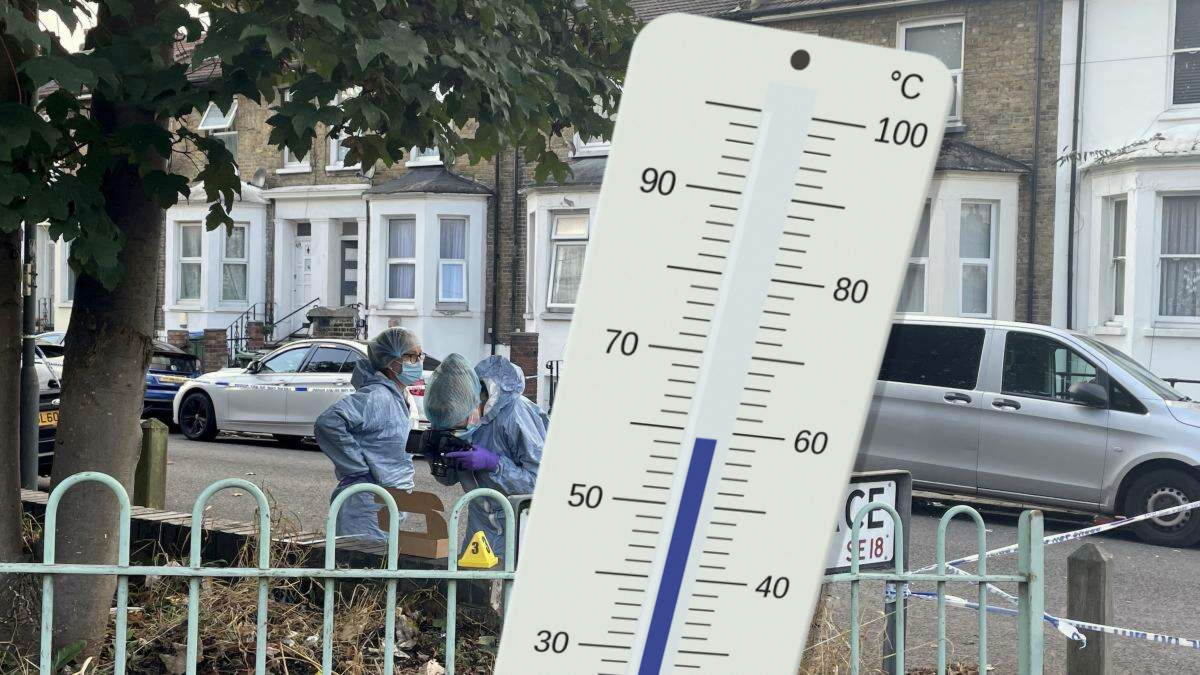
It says 59 °C
